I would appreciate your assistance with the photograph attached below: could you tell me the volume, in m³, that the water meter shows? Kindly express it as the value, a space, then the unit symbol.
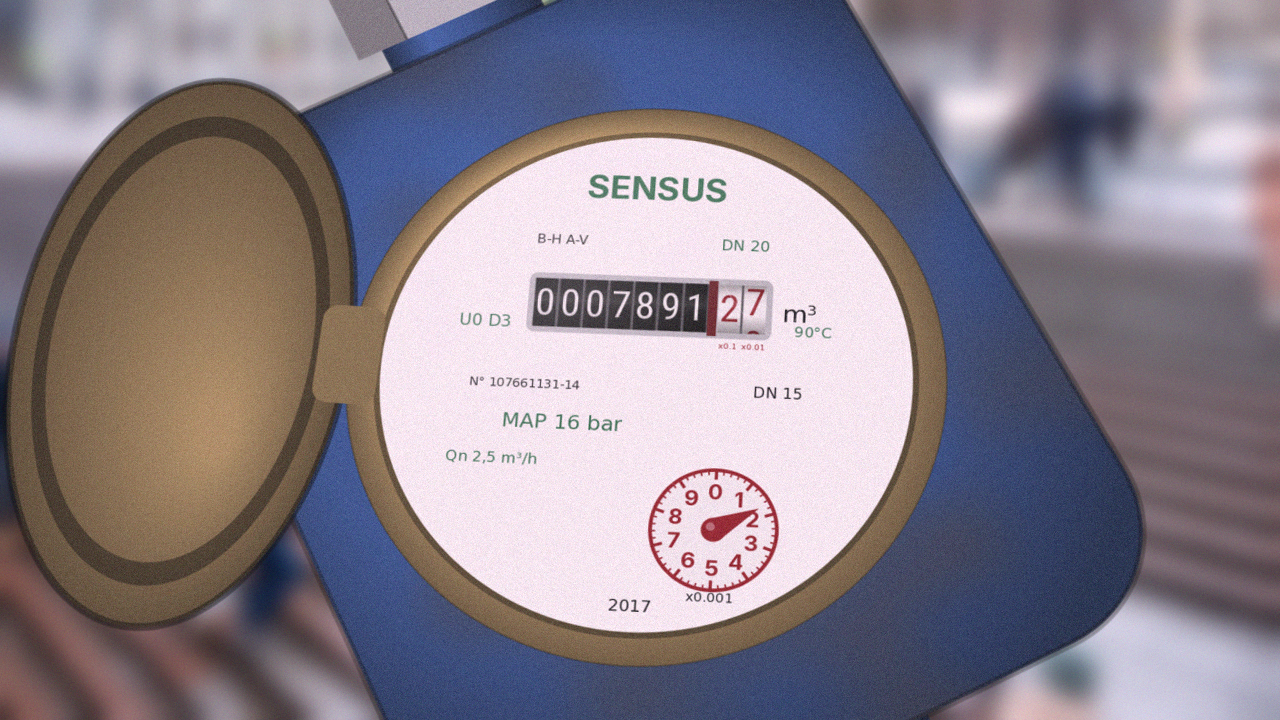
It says 7891.271 m³
